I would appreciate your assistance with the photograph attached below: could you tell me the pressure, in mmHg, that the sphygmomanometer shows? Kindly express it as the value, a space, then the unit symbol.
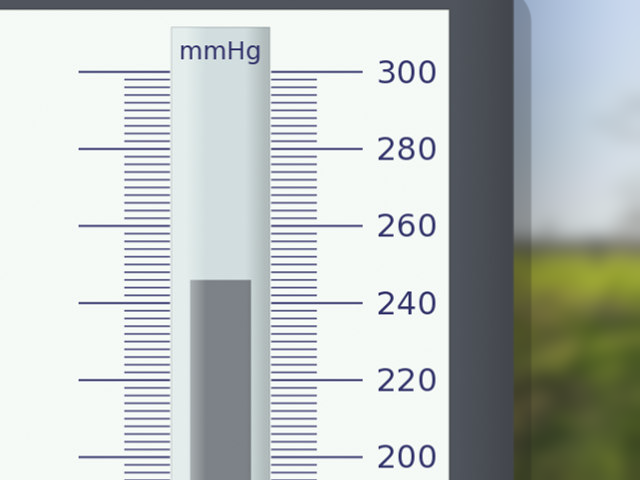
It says 246 mmHg
